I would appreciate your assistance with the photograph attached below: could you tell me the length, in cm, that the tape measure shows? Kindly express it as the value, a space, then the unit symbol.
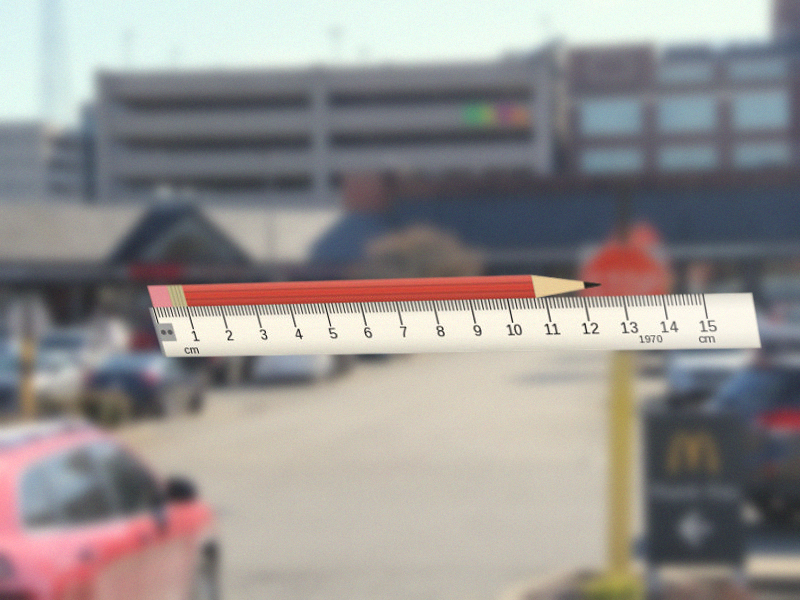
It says 12.5 cm
